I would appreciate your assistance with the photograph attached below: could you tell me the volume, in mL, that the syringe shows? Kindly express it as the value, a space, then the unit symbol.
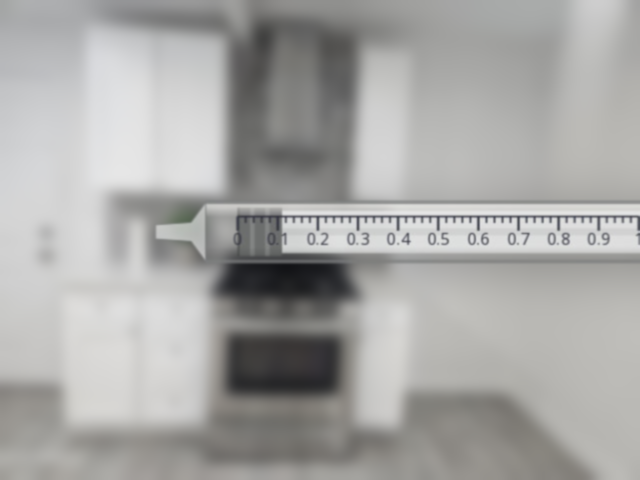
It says 0 mL
